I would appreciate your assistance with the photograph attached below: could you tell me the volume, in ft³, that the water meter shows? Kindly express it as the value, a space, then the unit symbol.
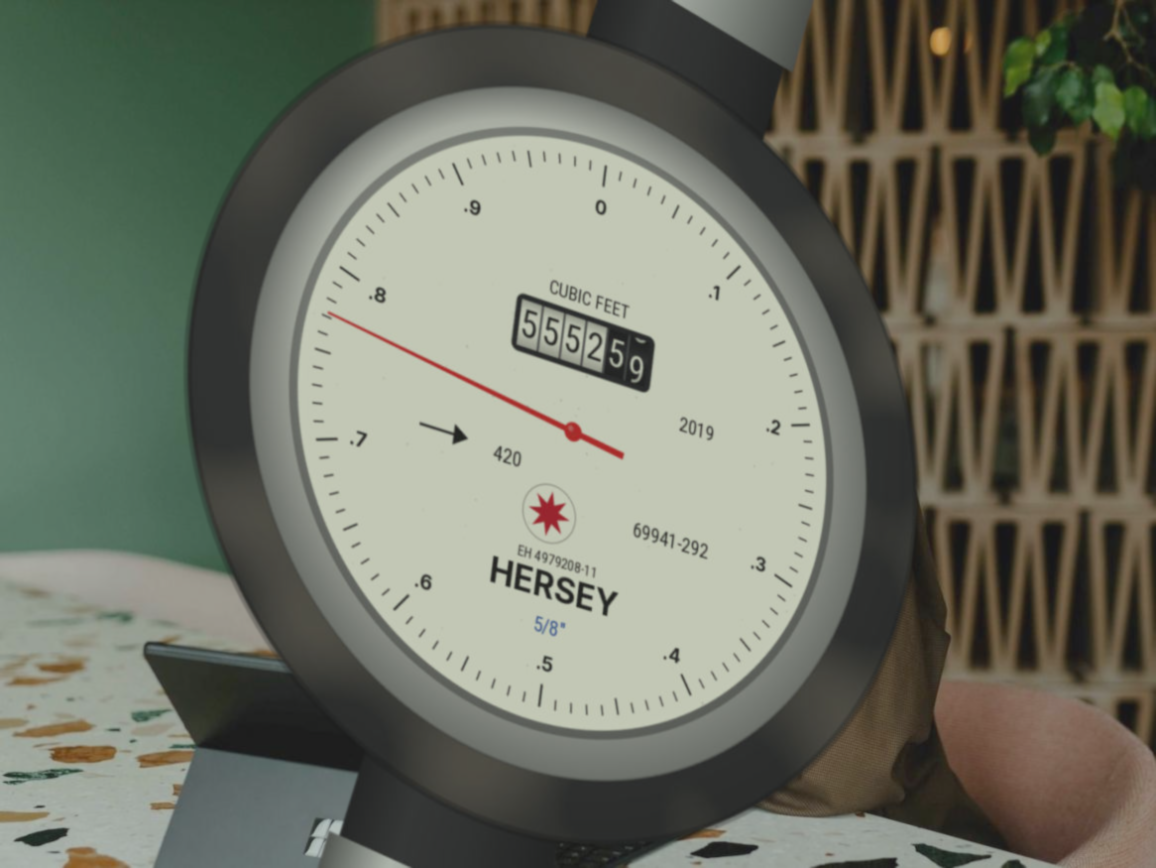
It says 555258.77 ft³
